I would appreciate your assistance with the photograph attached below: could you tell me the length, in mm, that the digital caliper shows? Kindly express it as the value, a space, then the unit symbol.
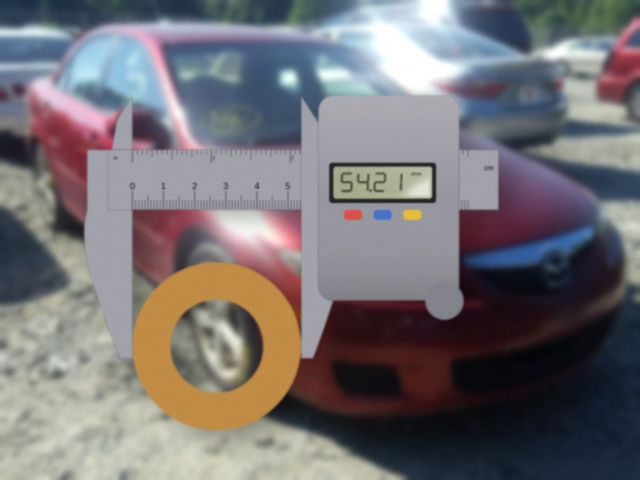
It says 54.21 mm
